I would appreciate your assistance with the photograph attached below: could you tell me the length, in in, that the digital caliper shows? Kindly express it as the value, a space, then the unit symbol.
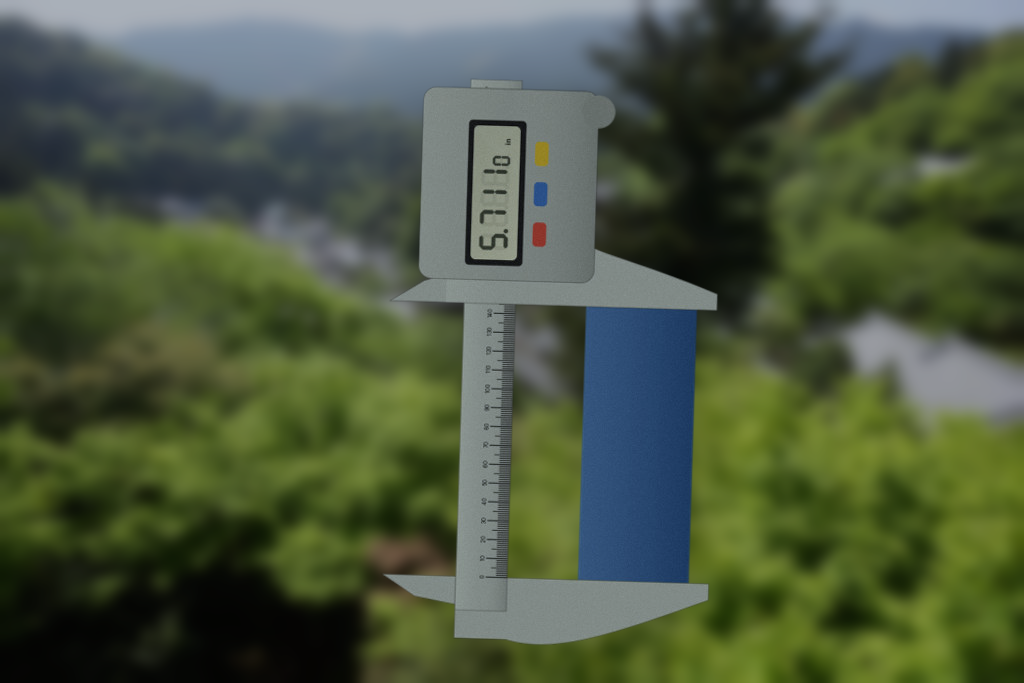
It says 5.7110 in
